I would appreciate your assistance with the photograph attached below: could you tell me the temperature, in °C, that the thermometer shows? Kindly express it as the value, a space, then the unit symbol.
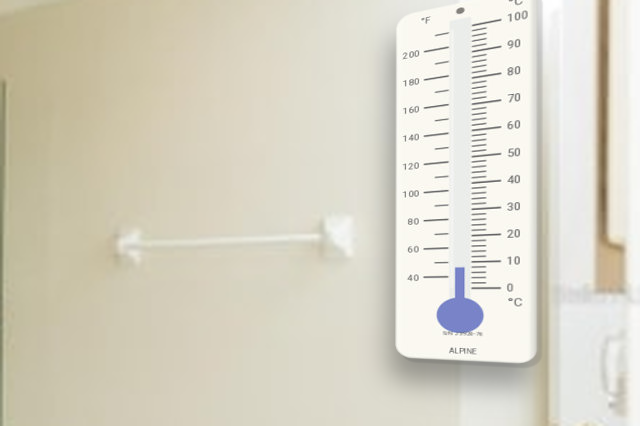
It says 8 °C
